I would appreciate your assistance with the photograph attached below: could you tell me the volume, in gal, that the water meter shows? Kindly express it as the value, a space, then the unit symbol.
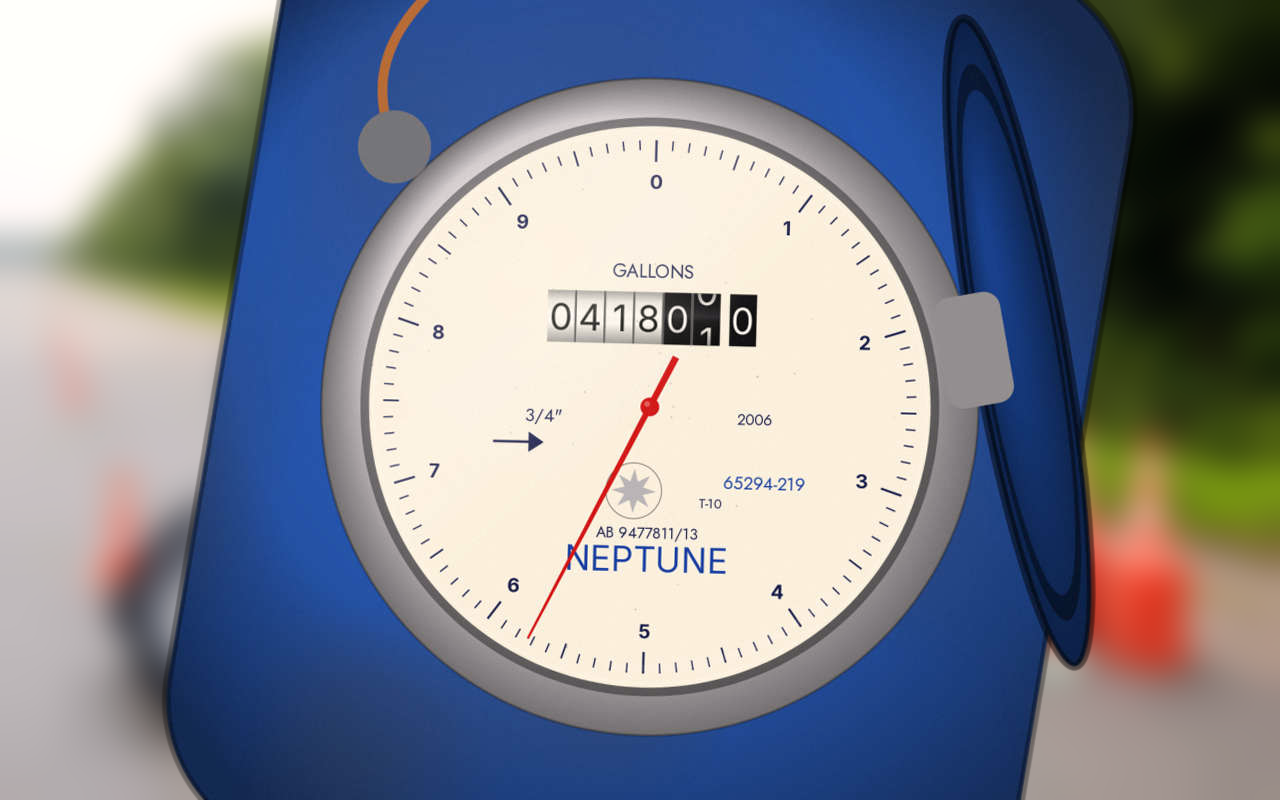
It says 418005.7 gal
